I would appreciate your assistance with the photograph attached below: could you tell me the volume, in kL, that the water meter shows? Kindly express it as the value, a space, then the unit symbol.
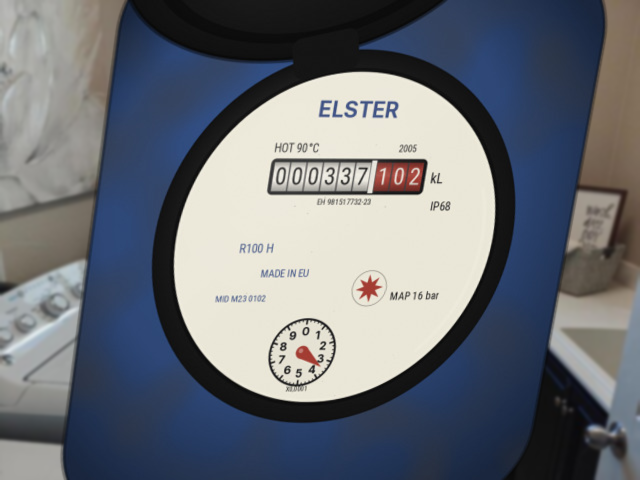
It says 337.1023 kL
